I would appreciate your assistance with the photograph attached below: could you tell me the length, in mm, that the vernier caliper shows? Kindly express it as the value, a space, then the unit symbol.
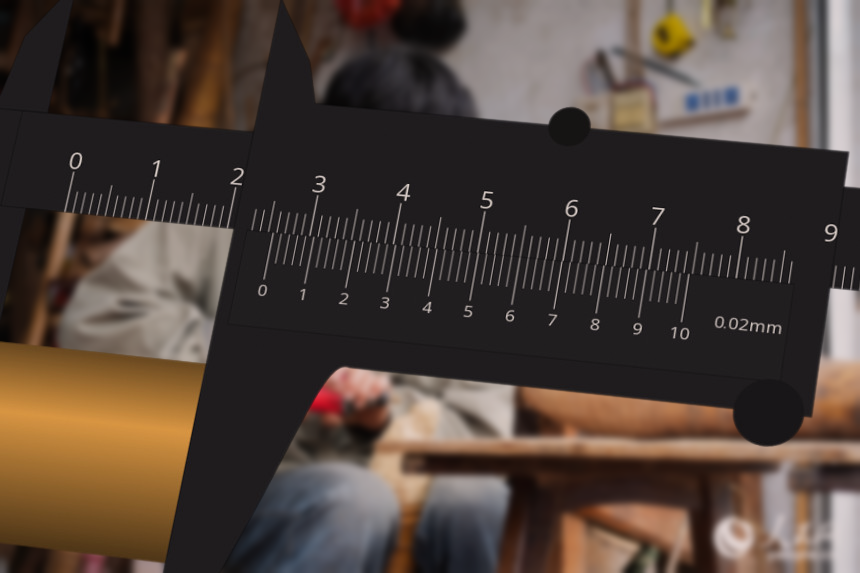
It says 25.6 mm
